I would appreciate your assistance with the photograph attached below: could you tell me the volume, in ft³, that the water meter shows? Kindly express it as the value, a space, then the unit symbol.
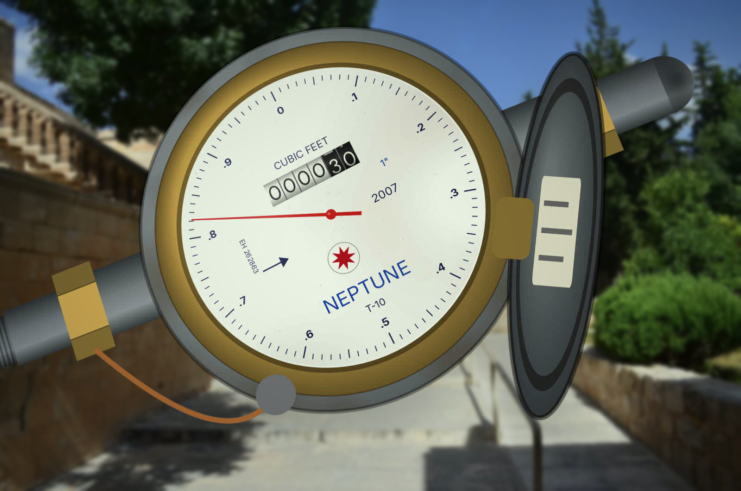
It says 29.82 ft³
